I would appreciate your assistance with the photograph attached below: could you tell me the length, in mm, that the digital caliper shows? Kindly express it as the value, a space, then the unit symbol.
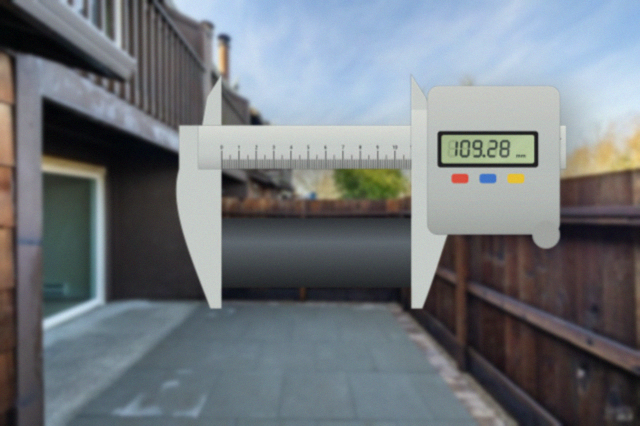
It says 109.28 mm
